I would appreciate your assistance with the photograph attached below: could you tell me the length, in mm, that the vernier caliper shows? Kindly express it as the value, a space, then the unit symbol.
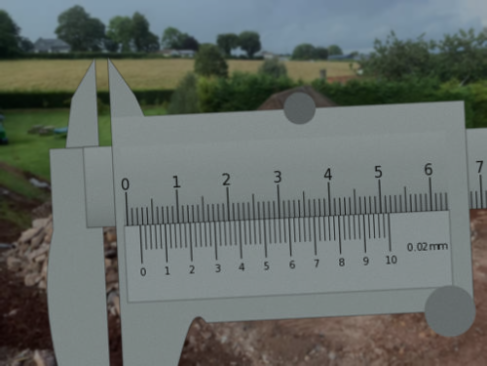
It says 2.5 mm
